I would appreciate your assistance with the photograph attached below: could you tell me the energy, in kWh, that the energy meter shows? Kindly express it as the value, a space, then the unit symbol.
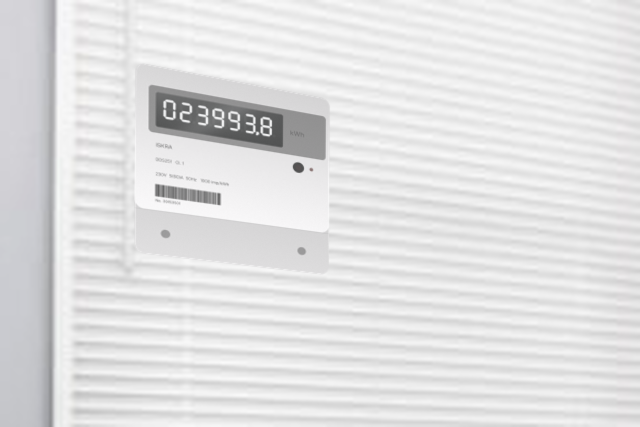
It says 23993.8 kWh
